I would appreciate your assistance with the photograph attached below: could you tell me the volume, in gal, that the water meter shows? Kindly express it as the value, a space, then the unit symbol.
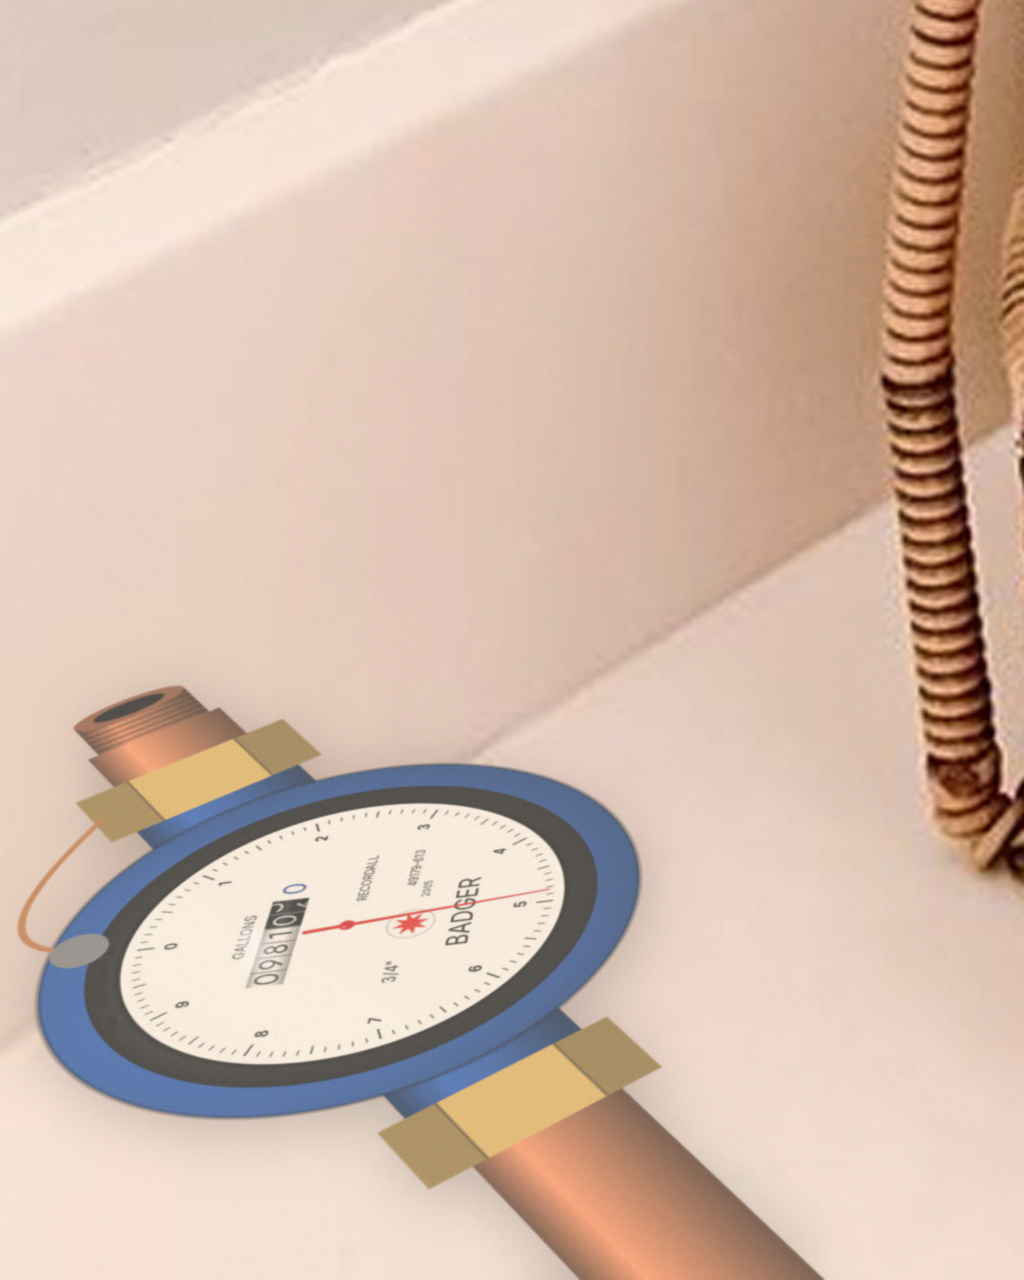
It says 981054.8 gal
